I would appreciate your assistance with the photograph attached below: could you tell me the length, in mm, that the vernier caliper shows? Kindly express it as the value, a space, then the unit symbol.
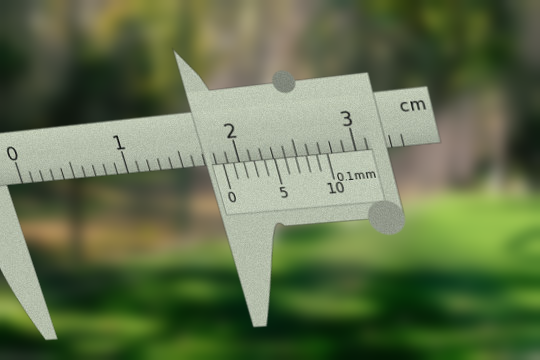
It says 18.6 mm
